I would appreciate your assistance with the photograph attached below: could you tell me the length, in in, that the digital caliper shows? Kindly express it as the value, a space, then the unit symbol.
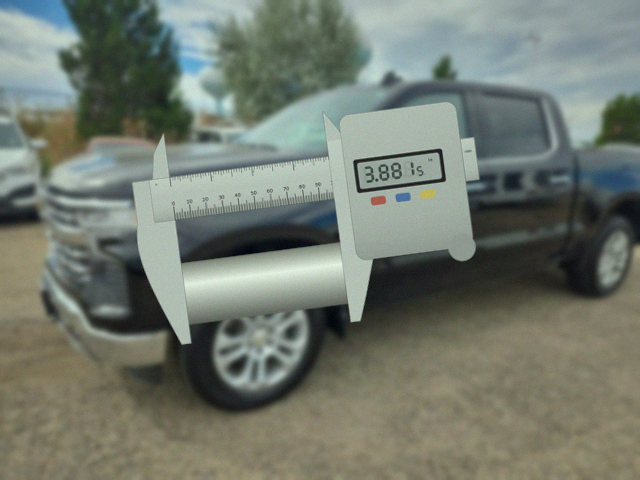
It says 3.8815 in
